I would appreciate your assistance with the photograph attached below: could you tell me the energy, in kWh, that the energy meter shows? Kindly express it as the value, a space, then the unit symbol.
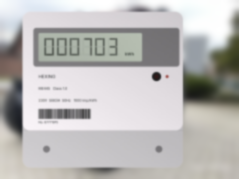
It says 703 kWh
